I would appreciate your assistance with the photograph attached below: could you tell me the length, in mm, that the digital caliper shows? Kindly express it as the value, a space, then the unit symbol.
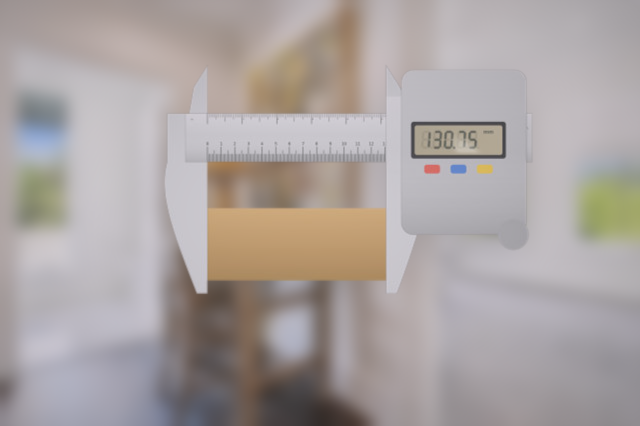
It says 130.75 mm
